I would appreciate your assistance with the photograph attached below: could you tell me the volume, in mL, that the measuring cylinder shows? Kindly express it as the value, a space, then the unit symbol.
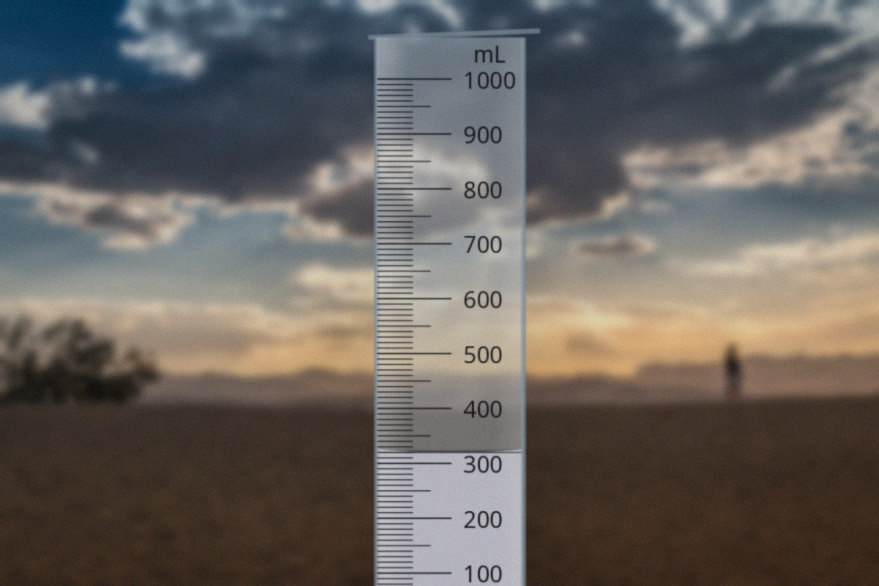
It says 320 mL
